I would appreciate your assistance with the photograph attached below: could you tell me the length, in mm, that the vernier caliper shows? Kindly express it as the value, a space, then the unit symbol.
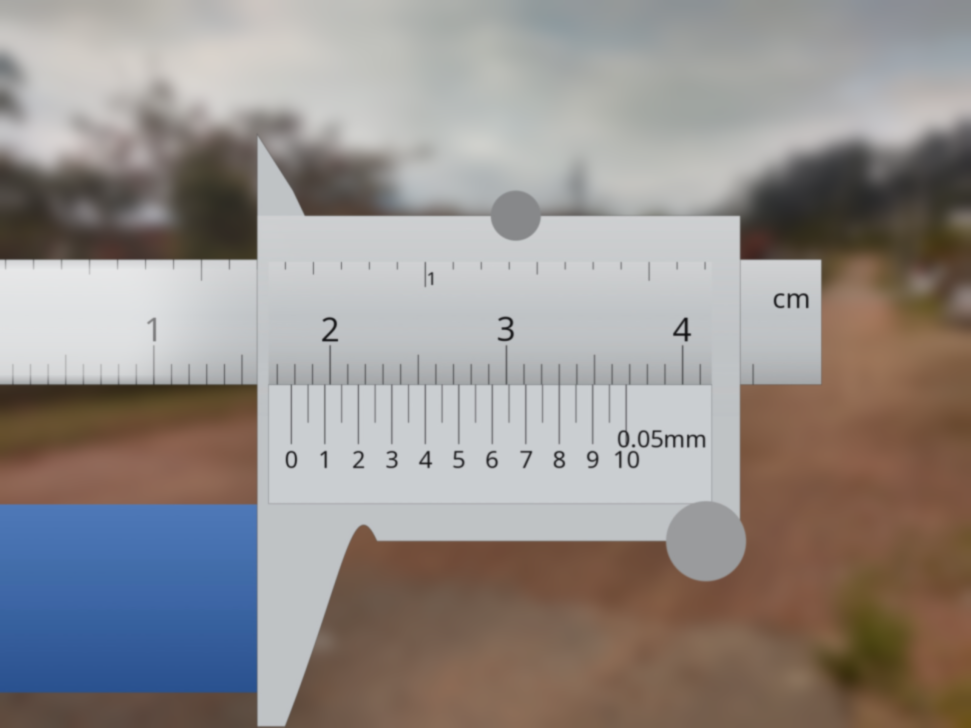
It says 17.8 mm
